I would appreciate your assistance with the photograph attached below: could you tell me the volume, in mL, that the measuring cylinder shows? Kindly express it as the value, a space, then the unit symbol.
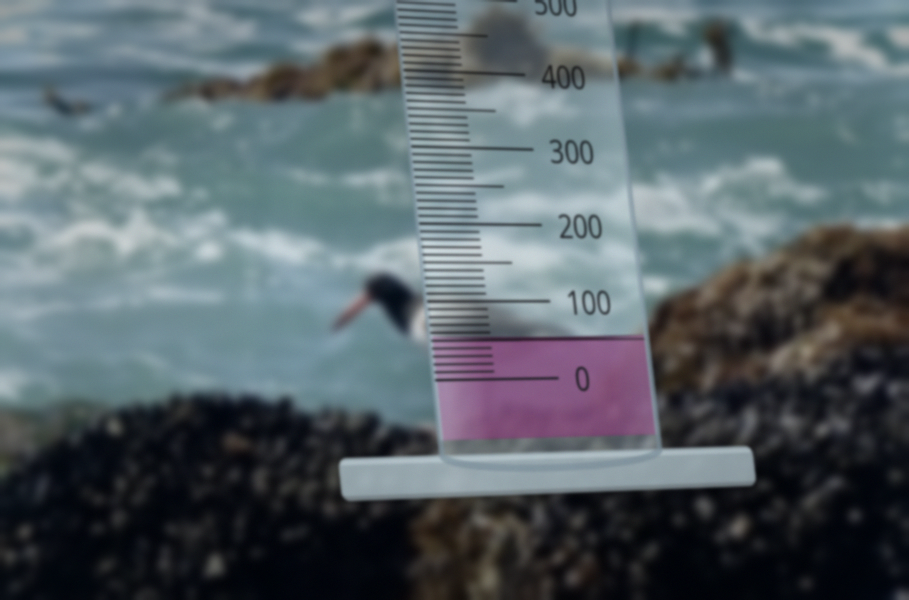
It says 50 mL
